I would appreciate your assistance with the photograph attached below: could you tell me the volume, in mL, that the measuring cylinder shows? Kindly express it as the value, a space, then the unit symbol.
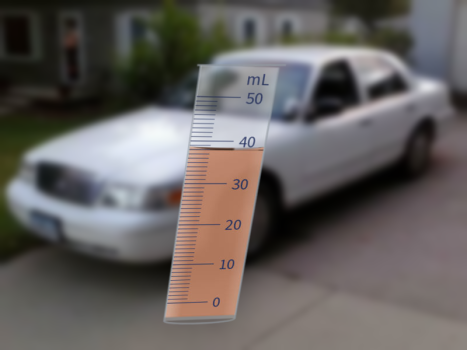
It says 38 mL
